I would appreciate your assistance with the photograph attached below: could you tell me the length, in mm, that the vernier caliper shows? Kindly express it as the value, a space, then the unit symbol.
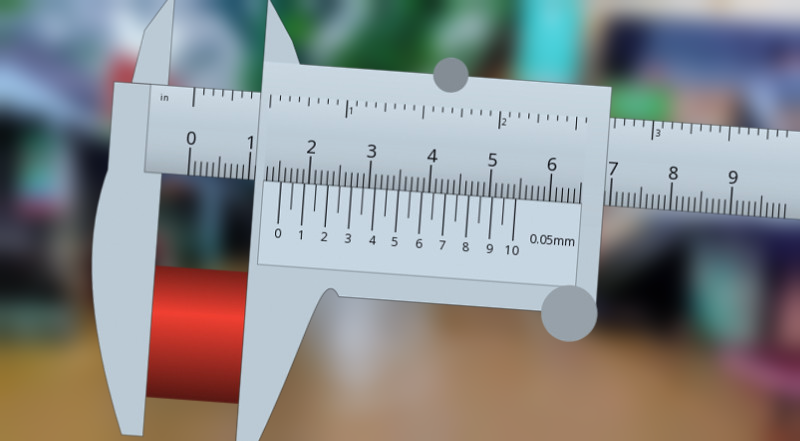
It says 15.4 mm
